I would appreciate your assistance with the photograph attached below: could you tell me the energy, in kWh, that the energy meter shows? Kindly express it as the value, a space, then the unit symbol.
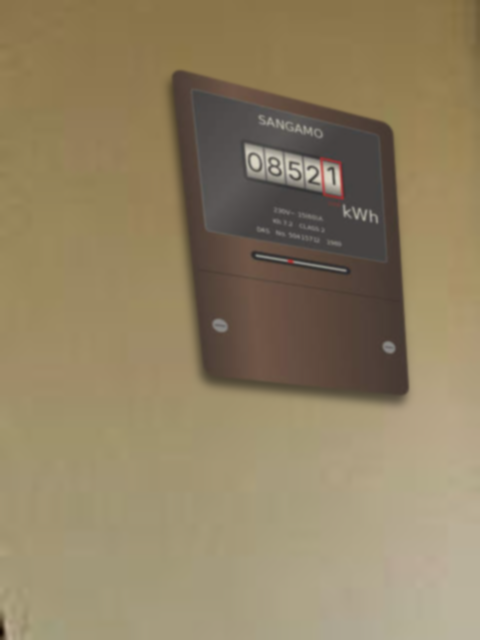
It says 852.1 kWh
